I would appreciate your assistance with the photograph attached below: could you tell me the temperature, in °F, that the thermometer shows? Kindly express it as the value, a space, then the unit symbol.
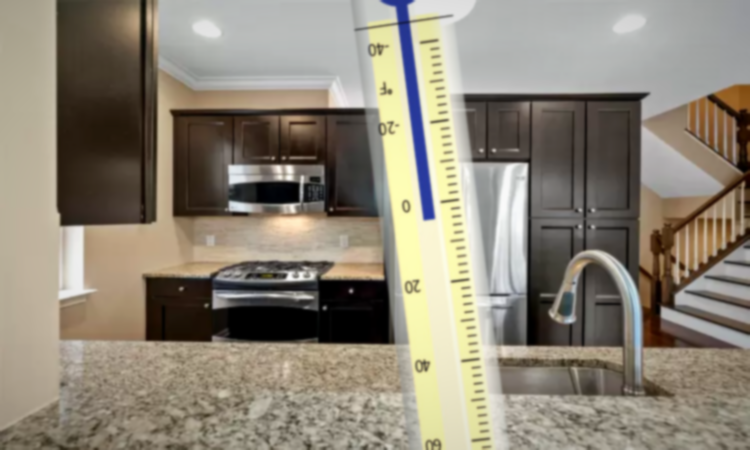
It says 4 °F
